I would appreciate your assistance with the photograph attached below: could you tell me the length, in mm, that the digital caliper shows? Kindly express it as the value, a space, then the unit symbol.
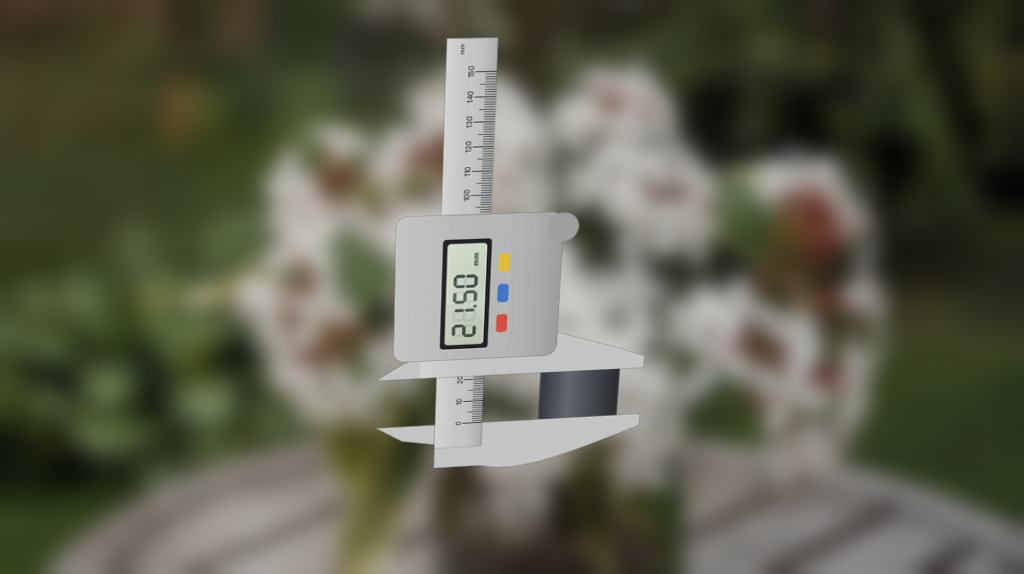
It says 21.50 mm
